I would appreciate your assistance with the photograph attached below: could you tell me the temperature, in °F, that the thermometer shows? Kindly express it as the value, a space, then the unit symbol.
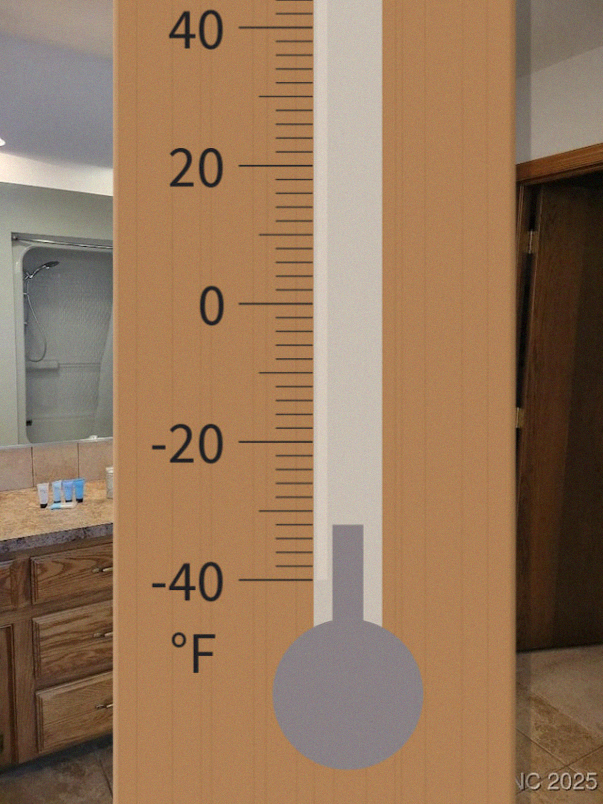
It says -32 °F
